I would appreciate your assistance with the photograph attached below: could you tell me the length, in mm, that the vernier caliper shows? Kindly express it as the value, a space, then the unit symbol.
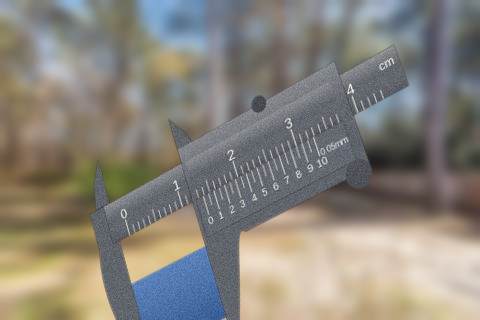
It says 13.8 mm
